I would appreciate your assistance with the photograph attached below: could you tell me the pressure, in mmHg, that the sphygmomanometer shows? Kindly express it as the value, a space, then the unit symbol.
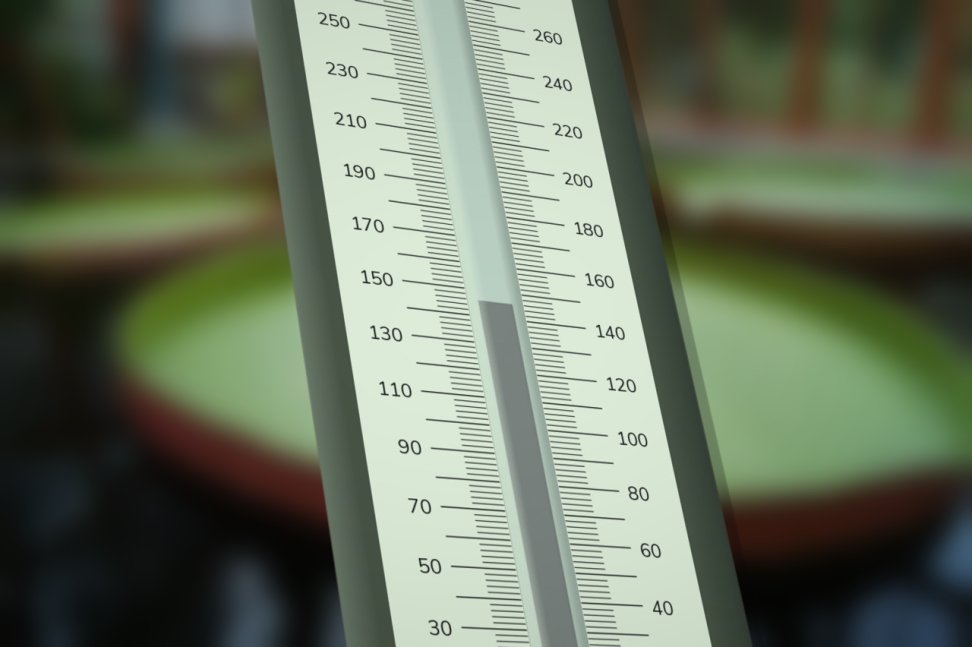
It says 146 mmHg
